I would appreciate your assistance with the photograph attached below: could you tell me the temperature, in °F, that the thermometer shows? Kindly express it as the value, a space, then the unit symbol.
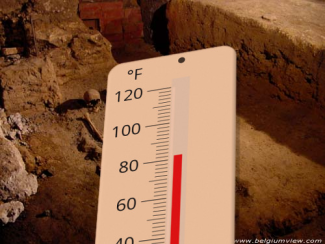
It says 82 °F
